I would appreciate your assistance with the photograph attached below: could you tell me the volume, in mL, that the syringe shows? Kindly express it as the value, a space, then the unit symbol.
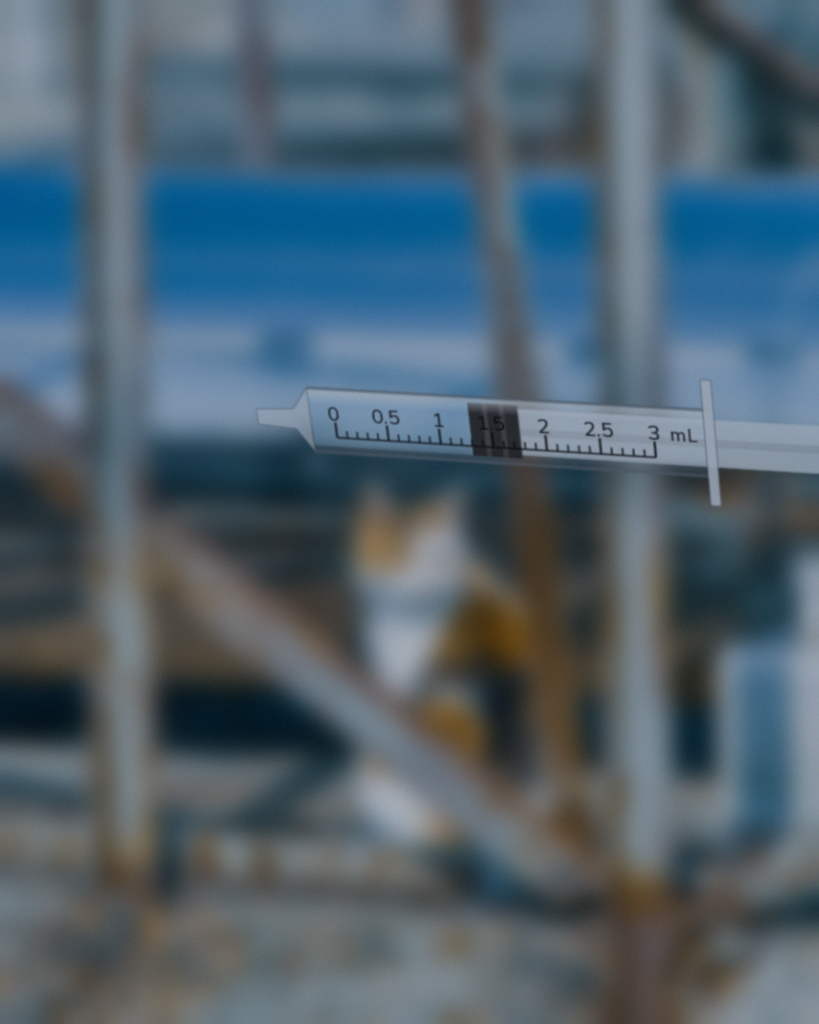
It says 1.3 mL
